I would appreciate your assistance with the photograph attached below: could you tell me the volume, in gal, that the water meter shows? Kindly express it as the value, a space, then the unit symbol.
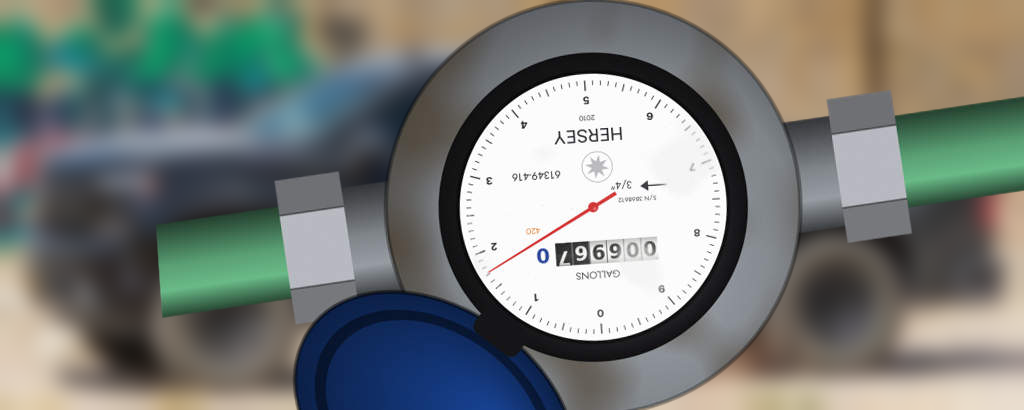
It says 69671.7 gal
